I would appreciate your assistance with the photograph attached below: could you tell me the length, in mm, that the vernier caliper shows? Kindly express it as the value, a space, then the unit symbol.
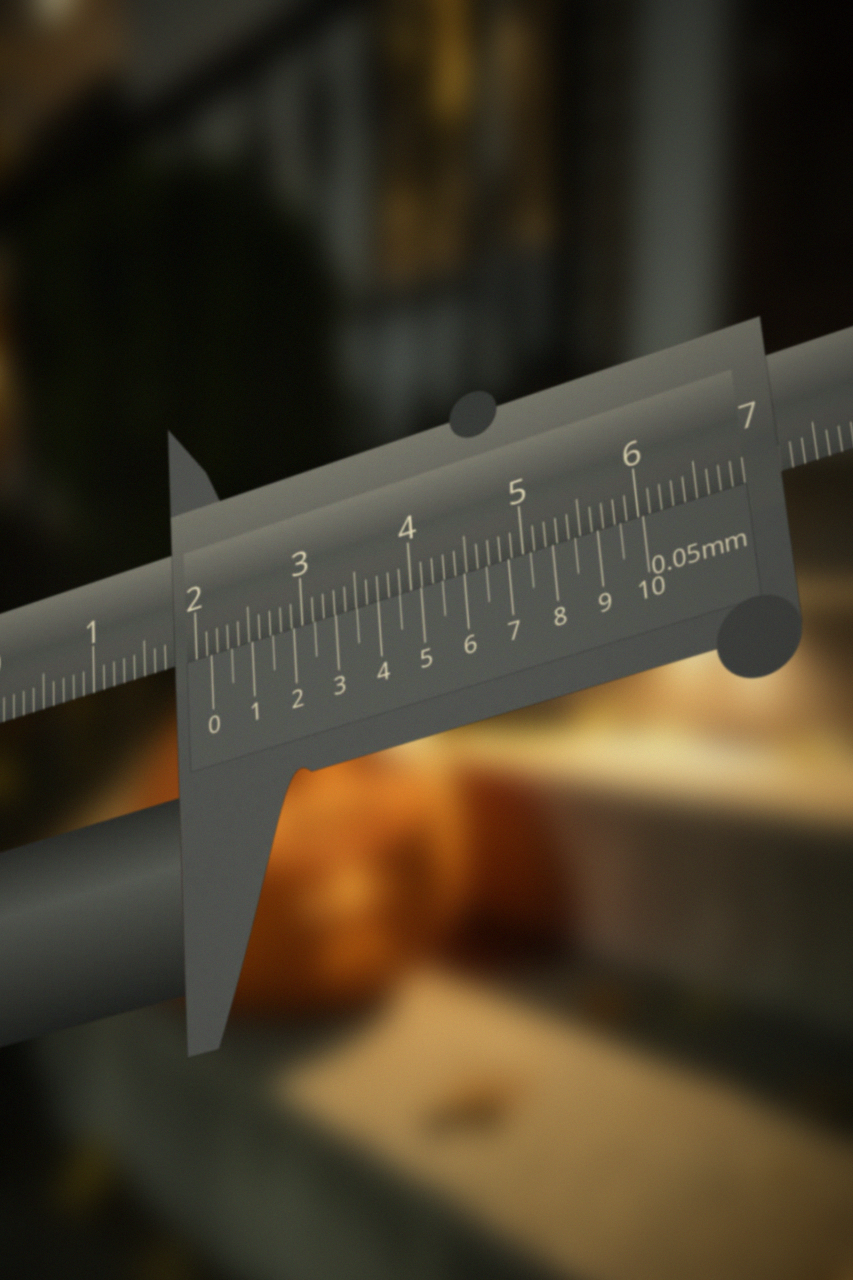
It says 21.4 mm
